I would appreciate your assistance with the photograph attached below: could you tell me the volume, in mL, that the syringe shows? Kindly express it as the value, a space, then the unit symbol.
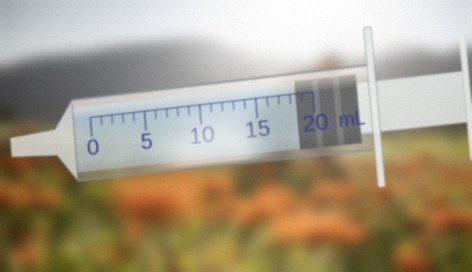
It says 18.5 mL
